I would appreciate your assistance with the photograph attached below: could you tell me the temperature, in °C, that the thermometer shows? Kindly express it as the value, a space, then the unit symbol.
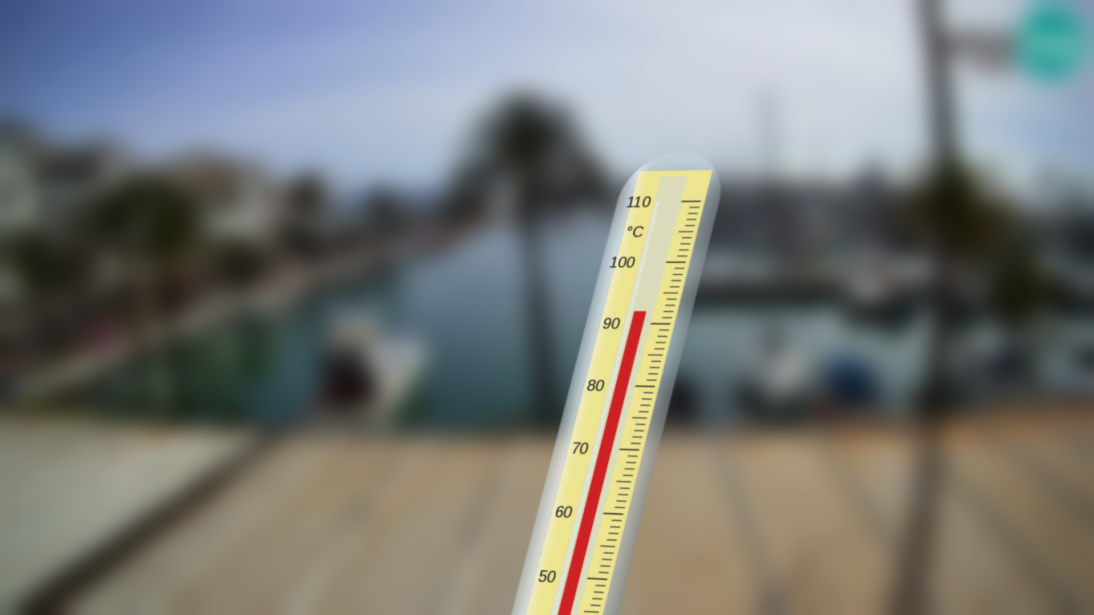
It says 92 °C
